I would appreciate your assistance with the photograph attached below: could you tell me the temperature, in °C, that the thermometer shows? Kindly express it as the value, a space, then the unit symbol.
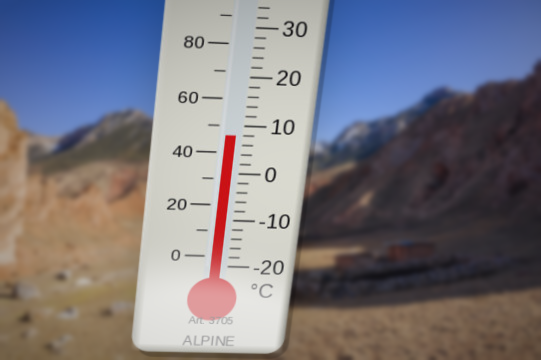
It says 8 °C
